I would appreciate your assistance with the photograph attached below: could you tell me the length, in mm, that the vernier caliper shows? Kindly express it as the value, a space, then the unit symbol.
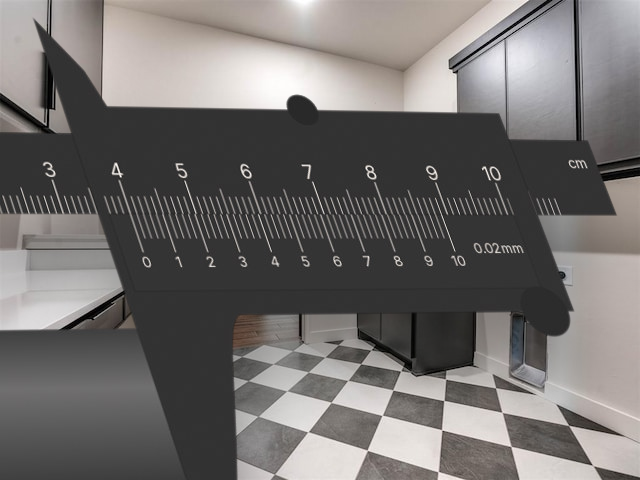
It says 40.0 mm
